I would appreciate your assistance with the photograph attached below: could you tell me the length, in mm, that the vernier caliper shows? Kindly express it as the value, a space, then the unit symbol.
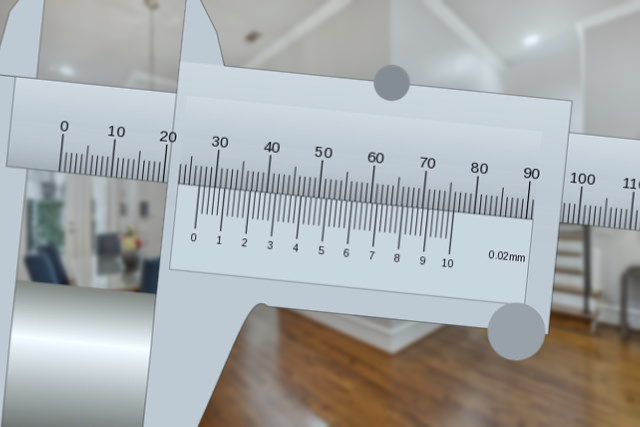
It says 27.0 mm
